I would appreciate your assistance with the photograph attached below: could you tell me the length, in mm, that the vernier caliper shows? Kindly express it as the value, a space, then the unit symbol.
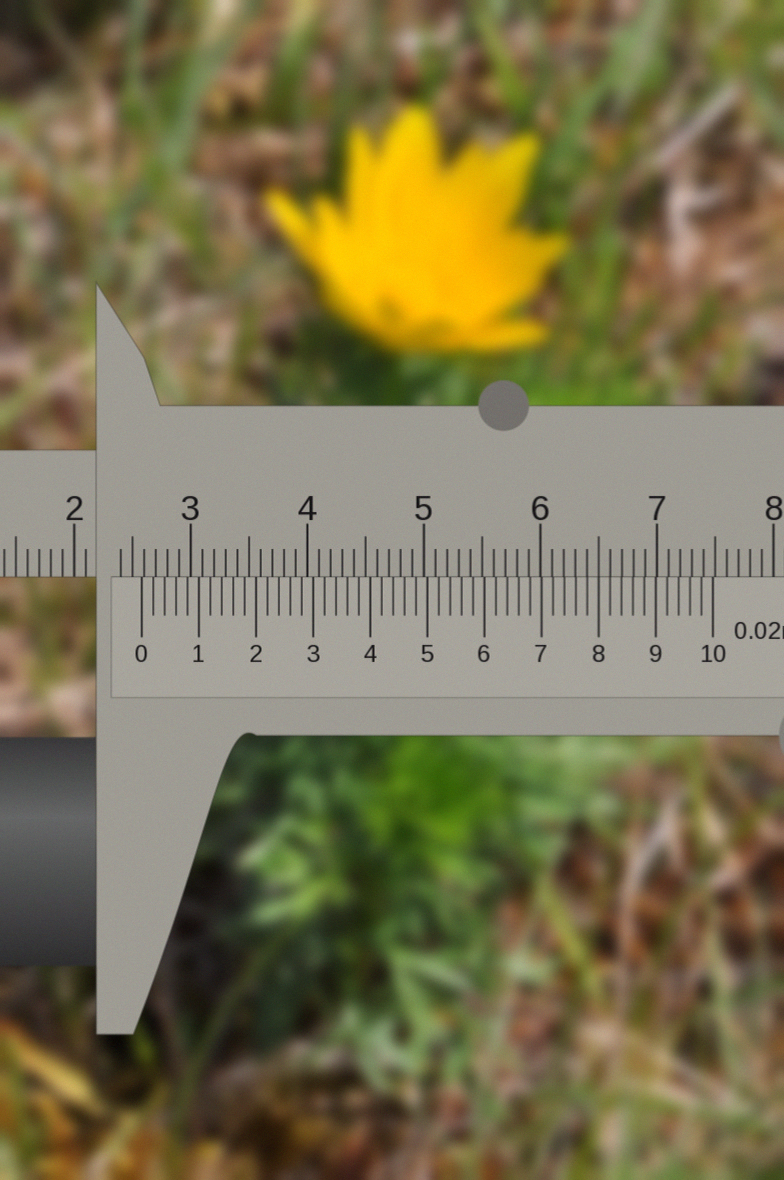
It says 25.8 mm
